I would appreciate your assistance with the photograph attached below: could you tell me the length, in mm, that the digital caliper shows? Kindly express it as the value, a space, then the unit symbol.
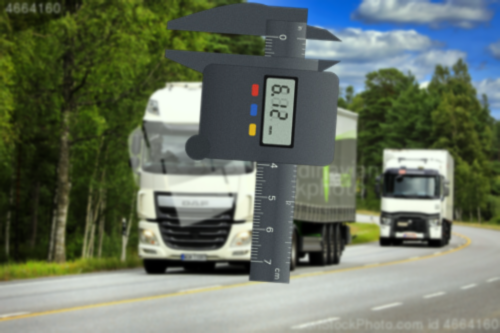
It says 6.12 mm
